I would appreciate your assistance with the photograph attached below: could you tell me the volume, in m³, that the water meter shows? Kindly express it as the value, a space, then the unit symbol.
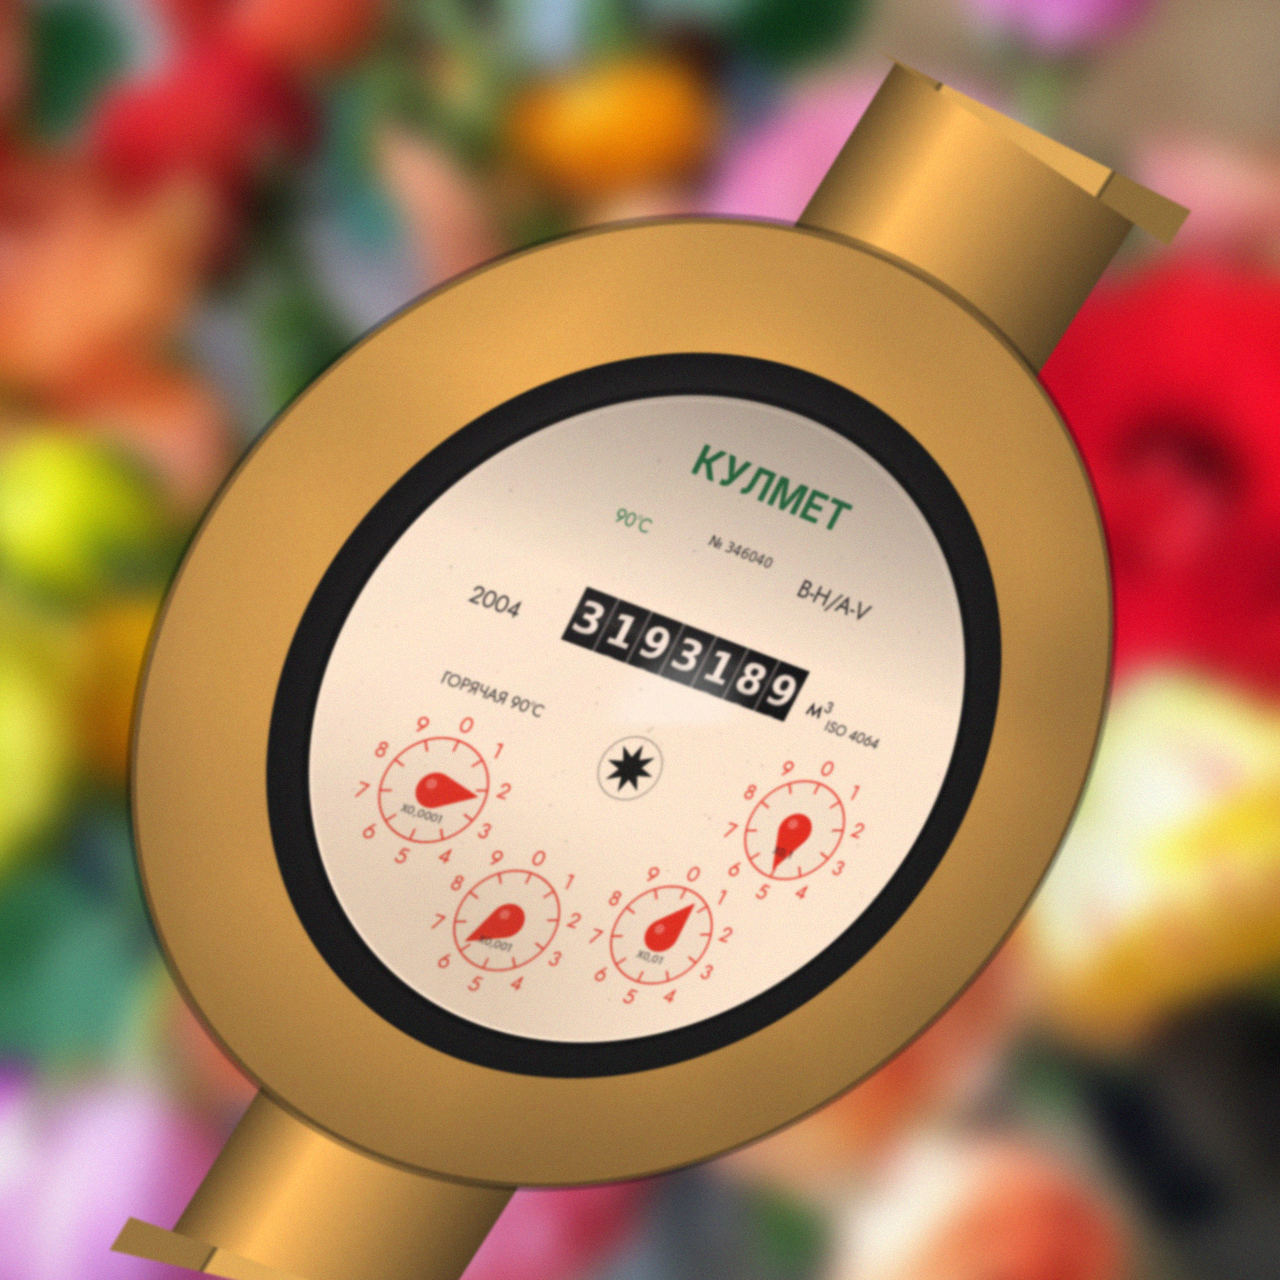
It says 3193189.5062 m³
